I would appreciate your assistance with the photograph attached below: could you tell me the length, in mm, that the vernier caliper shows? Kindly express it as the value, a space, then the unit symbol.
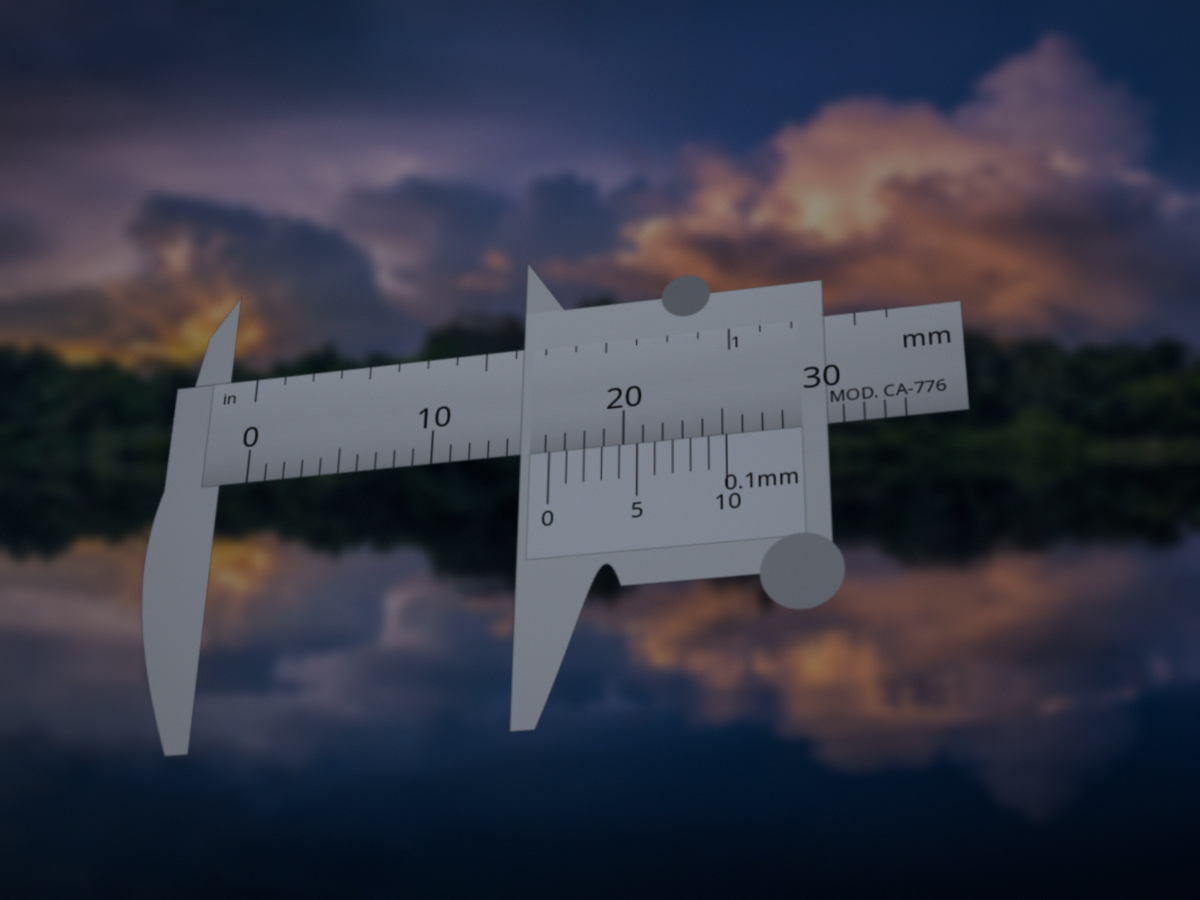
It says 16.2 mm
